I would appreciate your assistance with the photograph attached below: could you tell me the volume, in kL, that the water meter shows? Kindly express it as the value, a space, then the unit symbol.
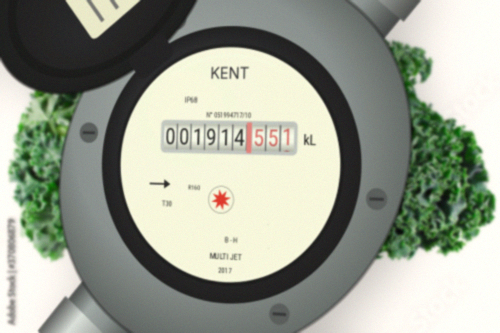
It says 1914.551 kL
